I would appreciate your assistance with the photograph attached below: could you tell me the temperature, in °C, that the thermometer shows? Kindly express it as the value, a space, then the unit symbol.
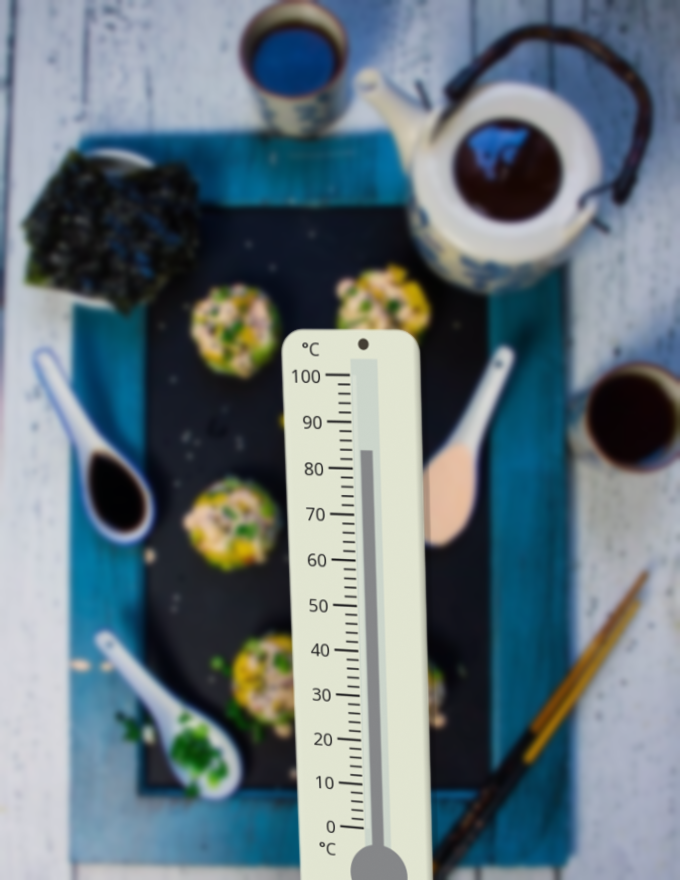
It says 84 °C
